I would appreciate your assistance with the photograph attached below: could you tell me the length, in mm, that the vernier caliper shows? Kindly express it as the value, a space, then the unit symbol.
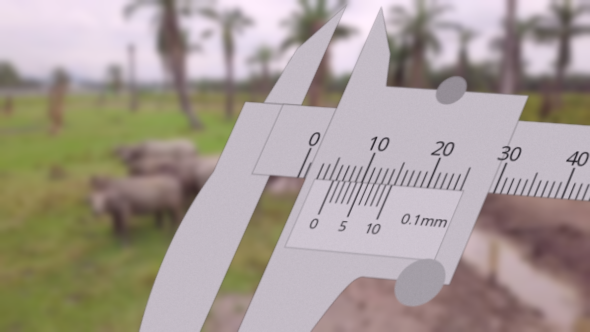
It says 5.6 mm
